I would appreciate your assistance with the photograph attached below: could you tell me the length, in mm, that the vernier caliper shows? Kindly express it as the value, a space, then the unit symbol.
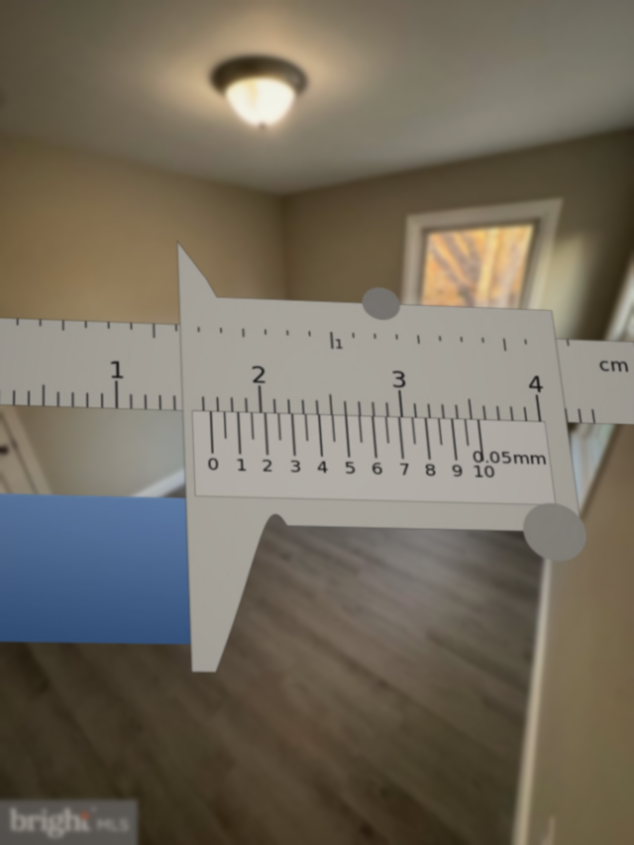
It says 16.5 mm
